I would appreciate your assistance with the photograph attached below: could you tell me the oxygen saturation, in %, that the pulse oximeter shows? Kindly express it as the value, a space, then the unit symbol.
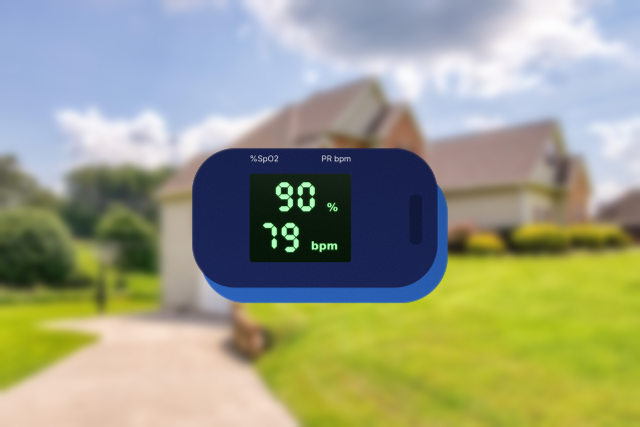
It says 90 %
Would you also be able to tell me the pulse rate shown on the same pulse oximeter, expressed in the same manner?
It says 79 bpm
